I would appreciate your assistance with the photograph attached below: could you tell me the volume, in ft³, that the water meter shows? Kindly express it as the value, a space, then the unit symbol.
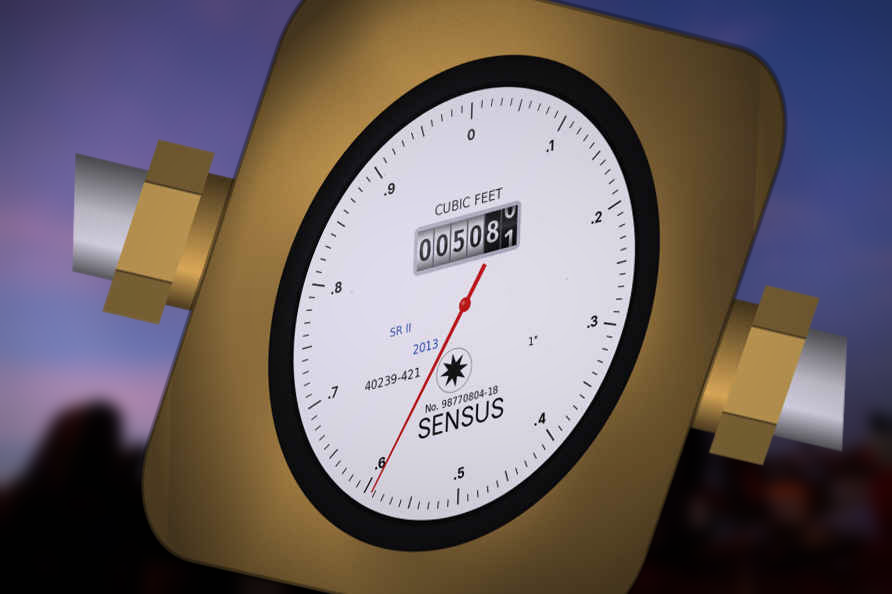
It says 5080.59 ft³
